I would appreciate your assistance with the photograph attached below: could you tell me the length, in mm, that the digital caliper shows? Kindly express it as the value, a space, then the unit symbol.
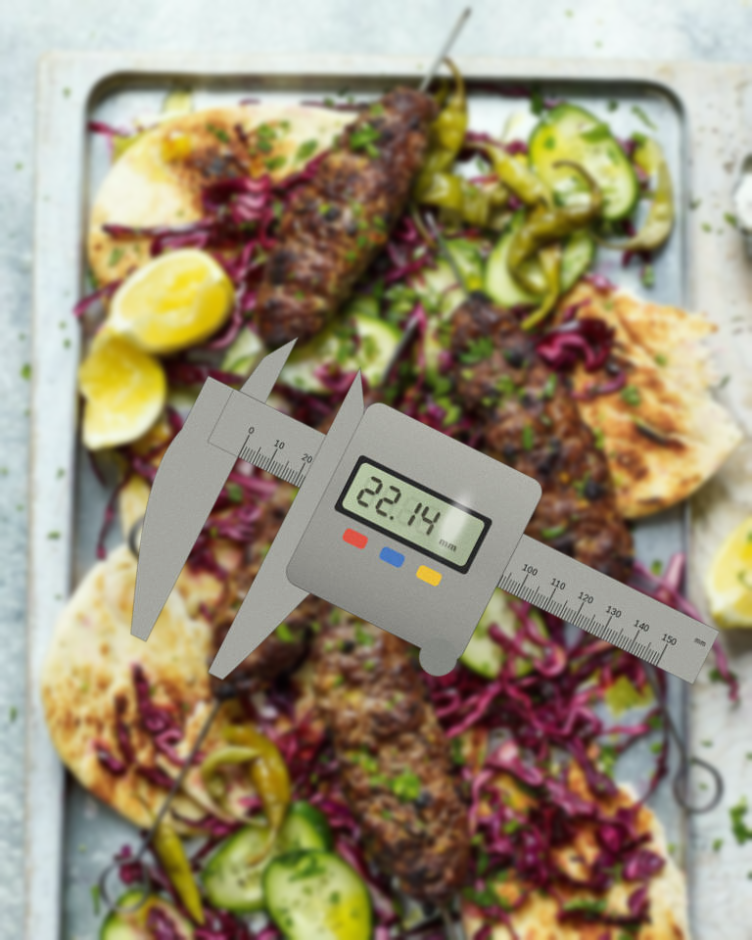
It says 22.14 mm
